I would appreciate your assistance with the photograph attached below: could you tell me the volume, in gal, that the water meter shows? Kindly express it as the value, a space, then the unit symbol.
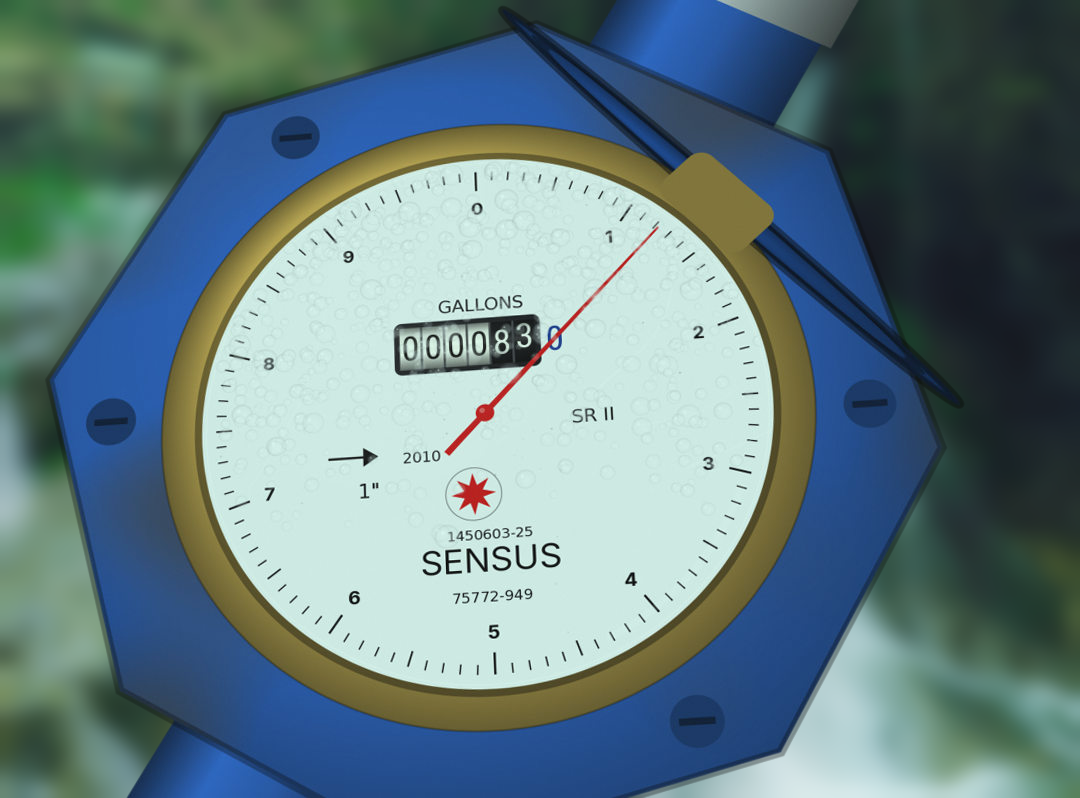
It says 831.2 gal
